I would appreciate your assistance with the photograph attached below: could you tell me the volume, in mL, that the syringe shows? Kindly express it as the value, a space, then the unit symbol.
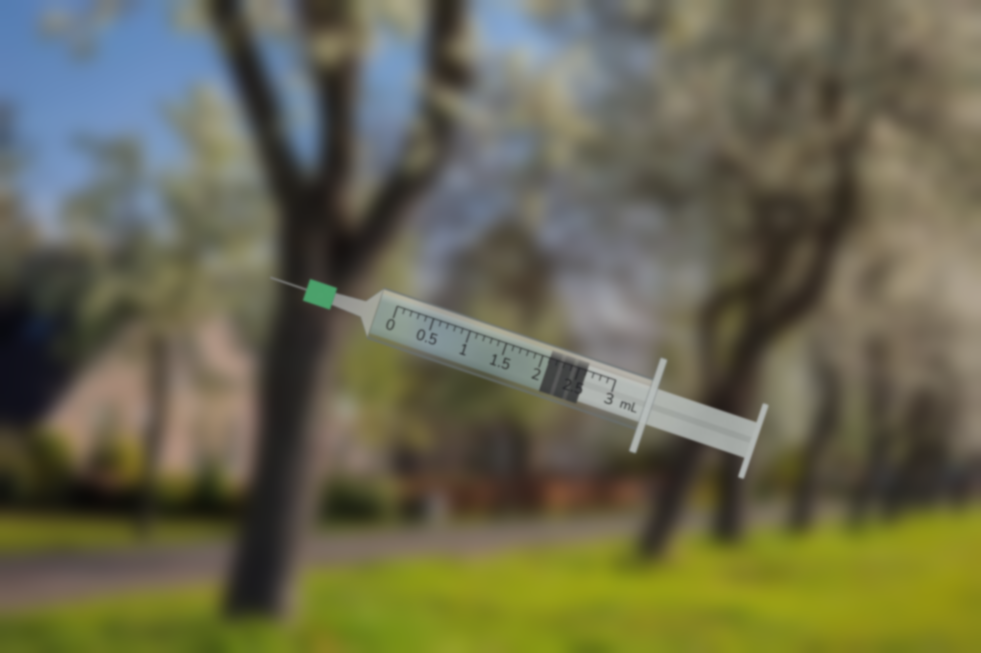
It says 2.1 mL
